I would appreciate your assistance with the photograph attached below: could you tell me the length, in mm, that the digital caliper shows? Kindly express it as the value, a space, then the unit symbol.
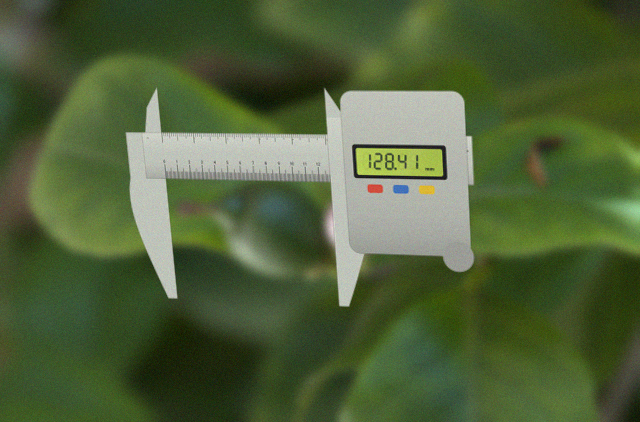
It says 128.41 mm
